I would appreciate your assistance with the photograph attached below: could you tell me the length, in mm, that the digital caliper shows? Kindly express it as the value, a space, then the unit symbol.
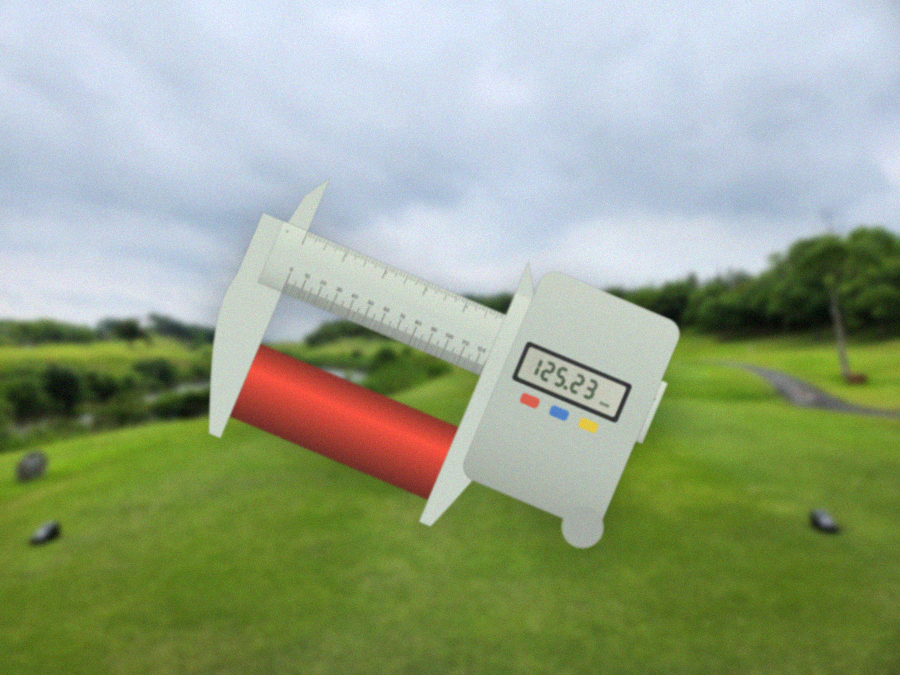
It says 125.23 mm
